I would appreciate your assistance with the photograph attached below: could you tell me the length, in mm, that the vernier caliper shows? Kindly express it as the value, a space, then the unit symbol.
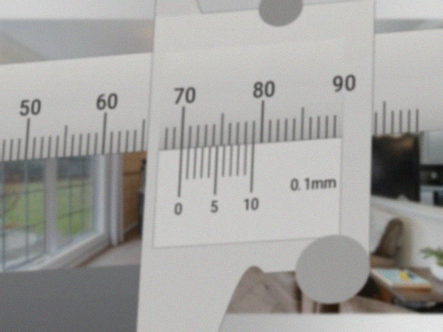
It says 70.0 mm
